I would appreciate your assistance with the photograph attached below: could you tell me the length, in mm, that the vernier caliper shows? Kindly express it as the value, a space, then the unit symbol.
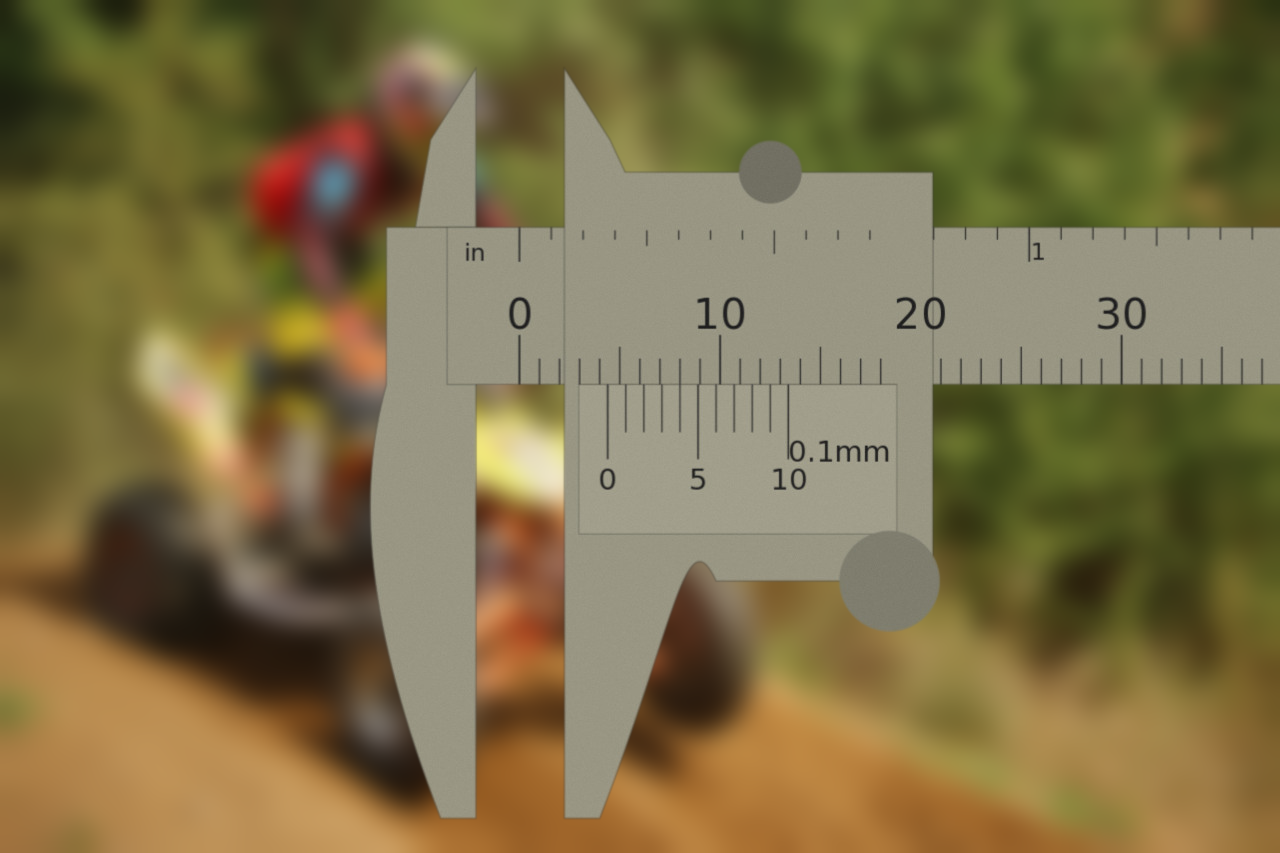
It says 4.4 mm
